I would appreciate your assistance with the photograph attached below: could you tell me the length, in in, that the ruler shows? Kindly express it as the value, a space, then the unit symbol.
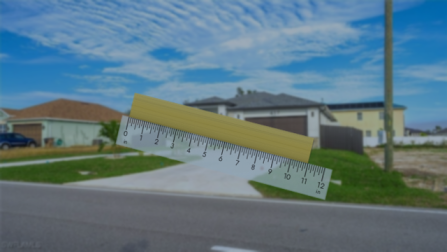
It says 11 in
